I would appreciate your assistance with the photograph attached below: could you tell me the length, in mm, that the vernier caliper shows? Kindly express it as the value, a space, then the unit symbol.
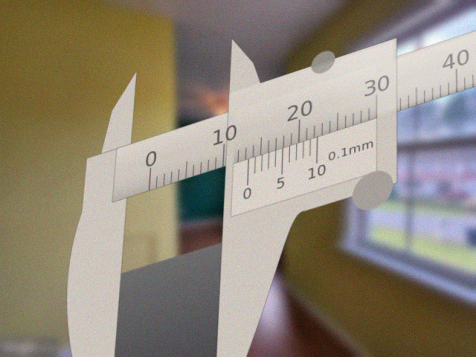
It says 13.4 mm
